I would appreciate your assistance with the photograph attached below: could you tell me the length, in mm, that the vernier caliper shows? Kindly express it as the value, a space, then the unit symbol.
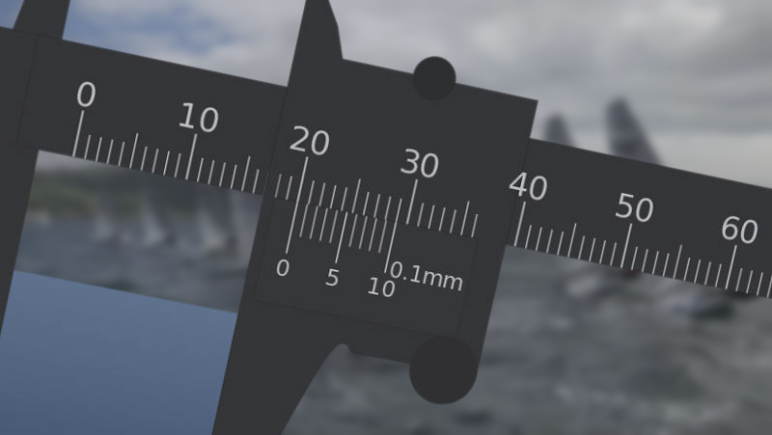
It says 20.0 mm
